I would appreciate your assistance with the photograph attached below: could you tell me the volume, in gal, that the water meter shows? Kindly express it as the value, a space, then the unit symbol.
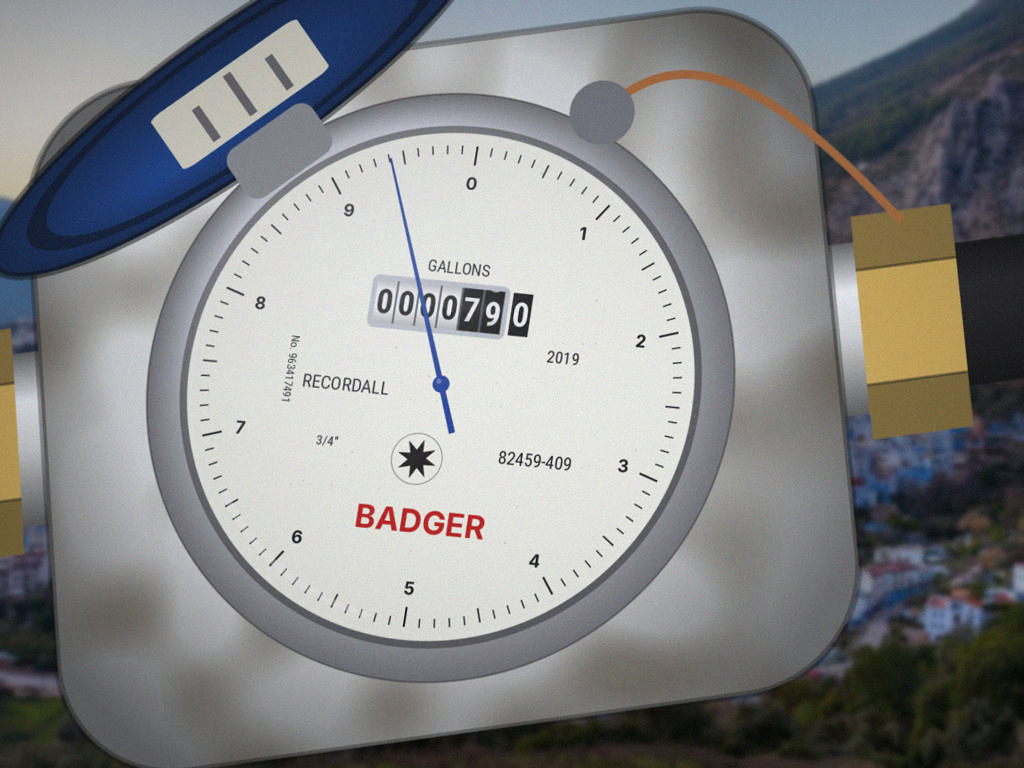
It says 789.4 gal
